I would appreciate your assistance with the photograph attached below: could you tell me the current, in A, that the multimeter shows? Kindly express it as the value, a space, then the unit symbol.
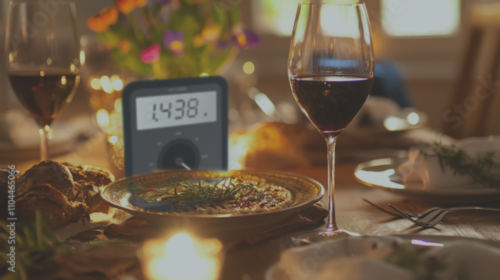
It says 1.438 A
